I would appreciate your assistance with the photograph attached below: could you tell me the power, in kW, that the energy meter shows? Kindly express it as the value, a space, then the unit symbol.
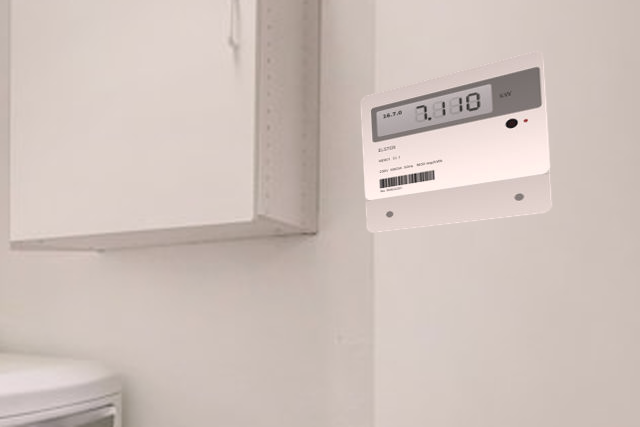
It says 7.110 kW
